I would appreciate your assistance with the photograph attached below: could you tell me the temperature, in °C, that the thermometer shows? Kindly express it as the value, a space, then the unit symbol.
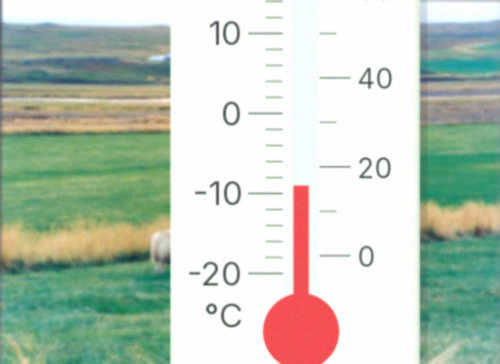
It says -9 °C
